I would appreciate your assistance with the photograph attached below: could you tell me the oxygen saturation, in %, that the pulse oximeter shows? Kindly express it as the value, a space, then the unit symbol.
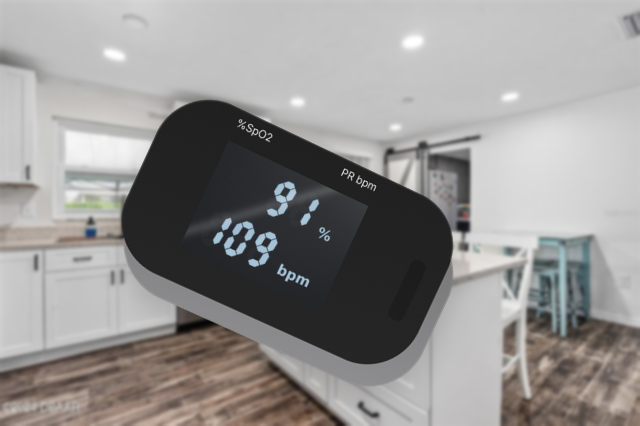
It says 91 %
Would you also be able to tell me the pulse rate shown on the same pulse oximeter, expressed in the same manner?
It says 109 bpm
